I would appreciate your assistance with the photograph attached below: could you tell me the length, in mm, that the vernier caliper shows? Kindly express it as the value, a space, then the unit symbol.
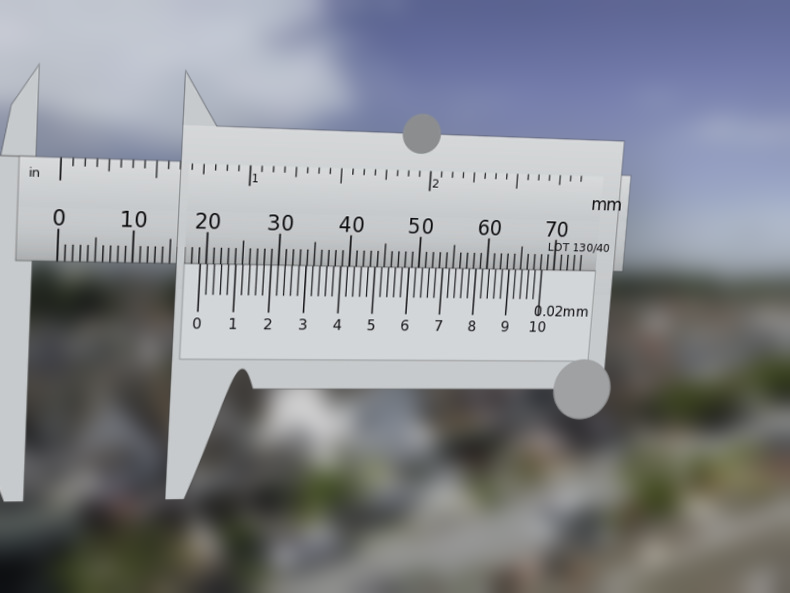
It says 19.2 mm
